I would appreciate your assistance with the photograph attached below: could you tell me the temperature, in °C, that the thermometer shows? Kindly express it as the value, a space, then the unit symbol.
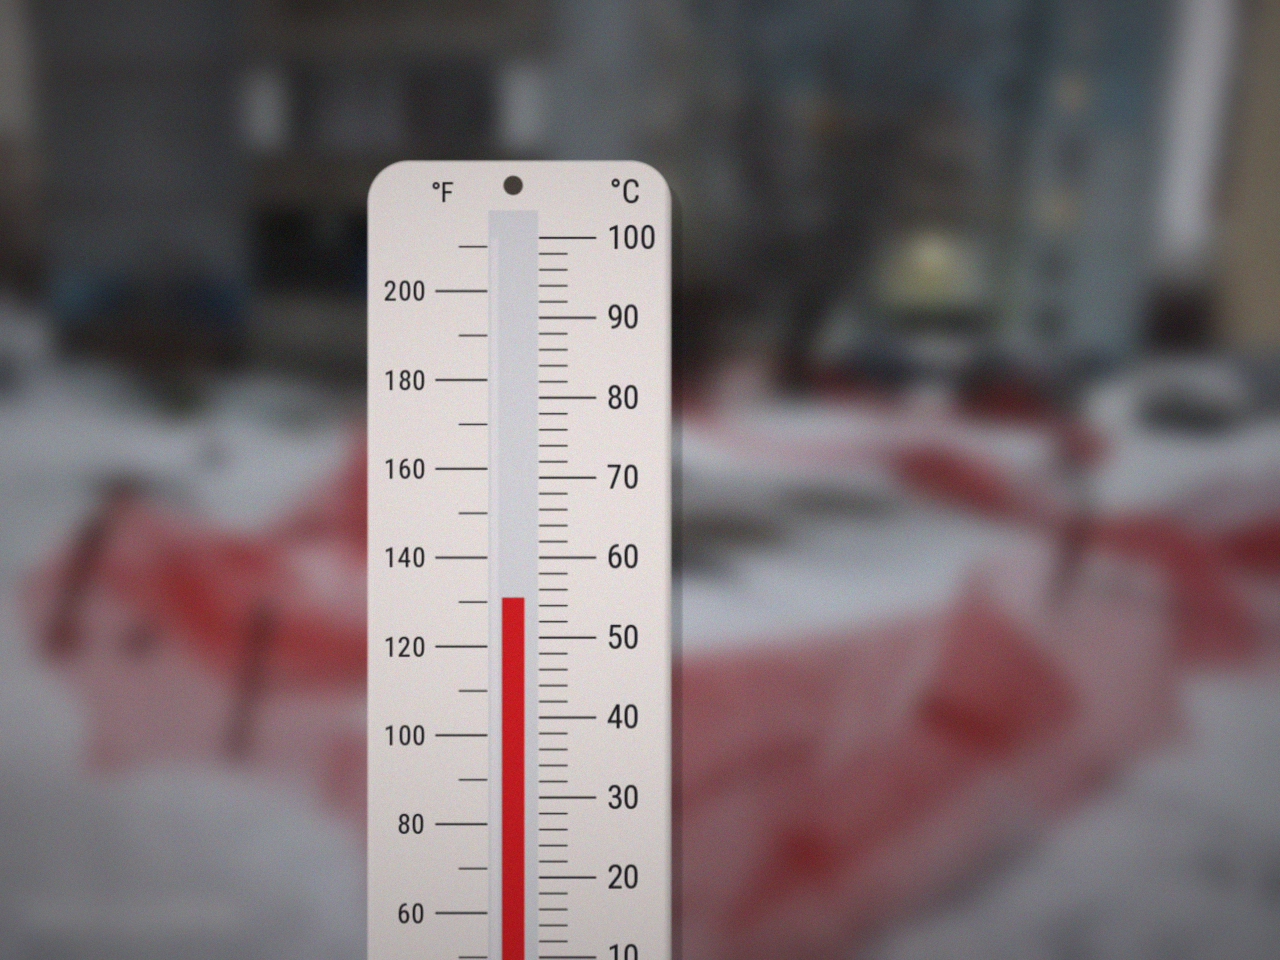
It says 55 °C
